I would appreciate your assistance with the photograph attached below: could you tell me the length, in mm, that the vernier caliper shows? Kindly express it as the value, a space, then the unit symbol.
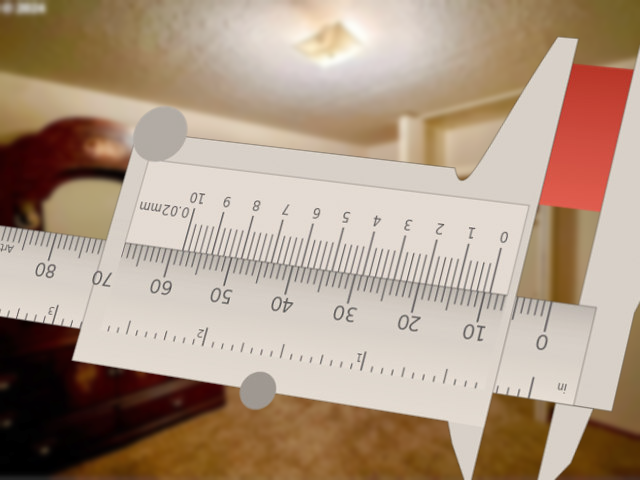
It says 9.2 mm
